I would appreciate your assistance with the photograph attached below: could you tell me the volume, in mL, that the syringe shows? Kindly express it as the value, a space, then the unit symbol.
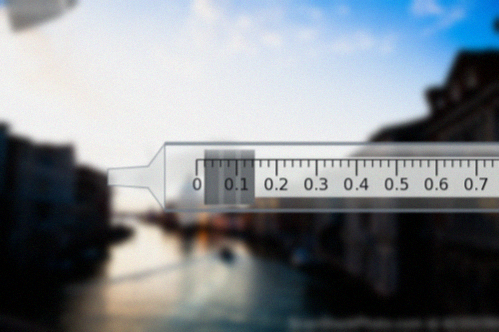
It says 0.02 mL
